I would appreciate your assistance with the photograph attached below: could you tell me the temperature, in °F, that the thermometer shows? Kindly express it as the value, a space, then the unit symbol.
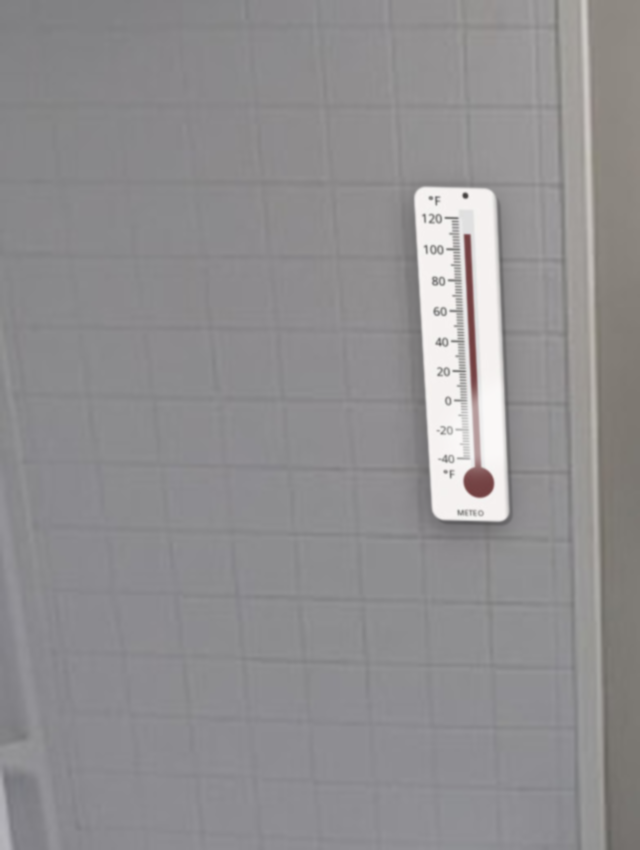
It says 110 °F
